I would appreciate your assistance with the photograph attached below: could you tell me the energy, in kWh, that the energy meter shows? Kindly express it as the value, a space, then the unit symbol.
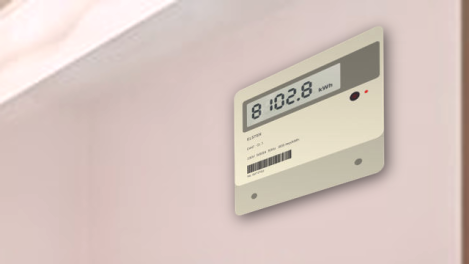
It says 8102.8 kWh
